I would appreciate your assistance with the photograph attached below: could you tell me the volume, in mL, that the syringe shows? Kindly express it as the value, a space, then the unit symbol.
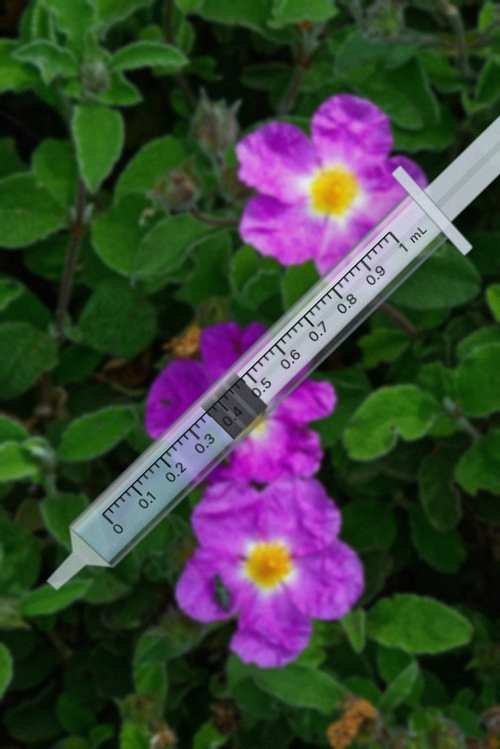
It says 0.36 mL
